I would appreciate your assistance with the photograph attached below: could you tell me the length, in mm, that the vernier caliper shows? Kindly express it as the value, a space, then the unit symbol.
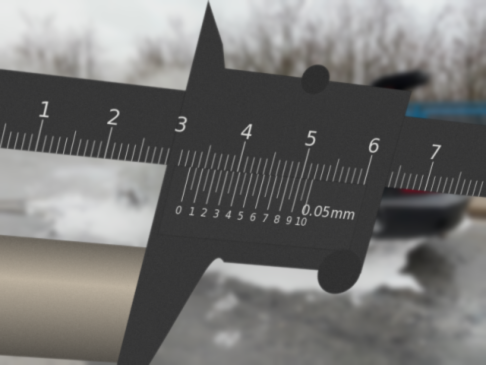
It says 32.8 mm
